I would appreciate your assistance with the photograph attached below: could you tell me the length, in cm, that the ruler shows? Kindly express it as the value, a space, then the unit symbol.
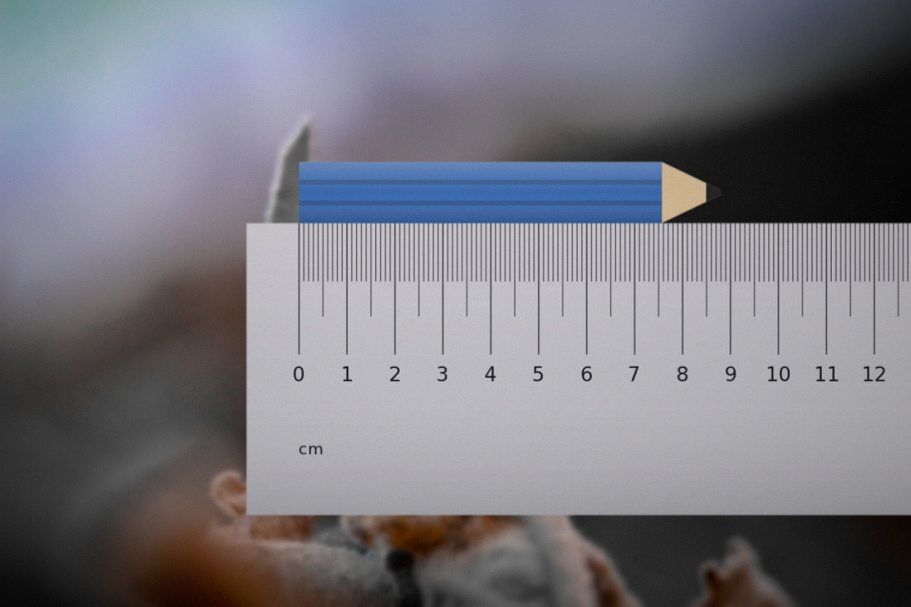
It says 8.8 cm
